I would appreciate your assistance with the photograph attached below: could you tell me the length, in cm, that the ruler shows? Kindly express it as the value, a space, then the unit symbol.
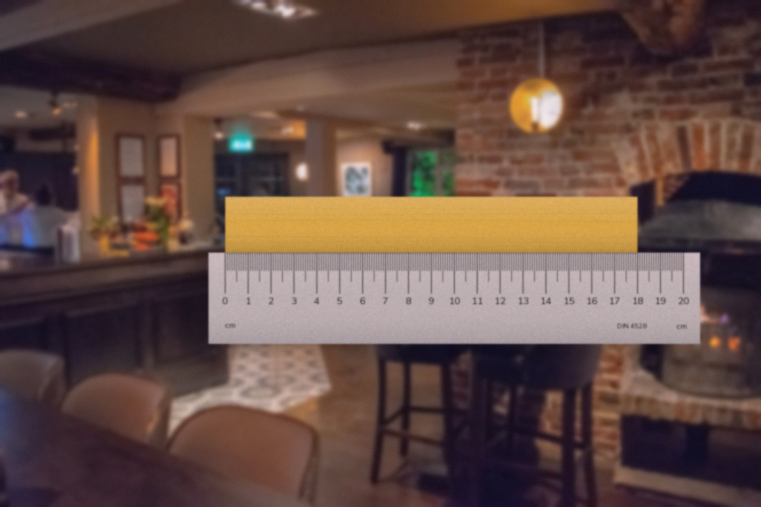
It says 18 cm
